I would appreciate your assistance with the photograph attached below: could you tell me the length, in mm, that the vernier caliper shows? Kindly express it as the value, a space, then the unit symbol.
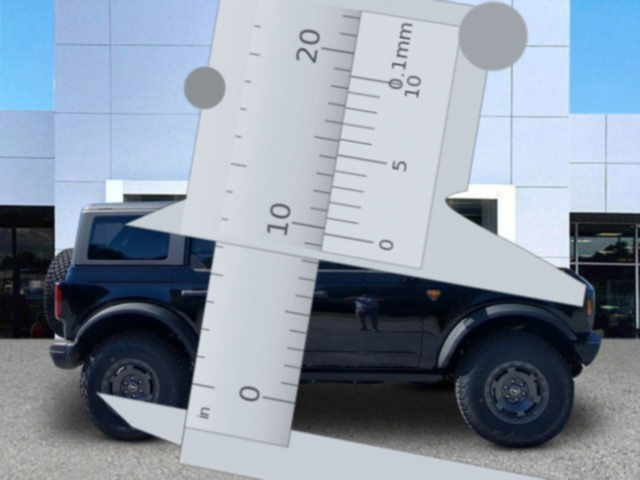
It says 9.7 mm
